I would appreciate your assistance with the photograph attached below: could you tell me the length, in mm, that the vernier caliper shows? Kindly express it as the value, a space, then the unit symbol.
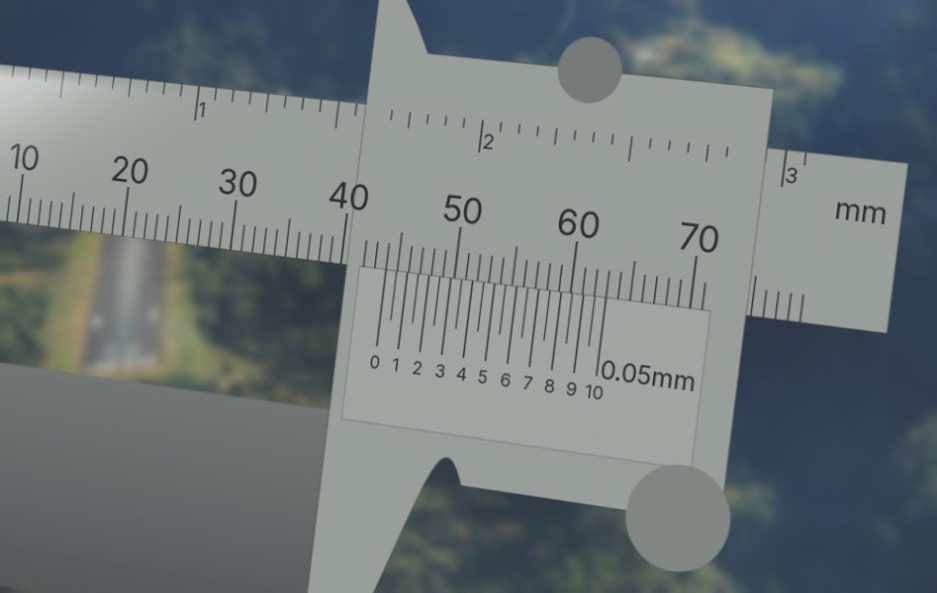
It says 44.0 mm
